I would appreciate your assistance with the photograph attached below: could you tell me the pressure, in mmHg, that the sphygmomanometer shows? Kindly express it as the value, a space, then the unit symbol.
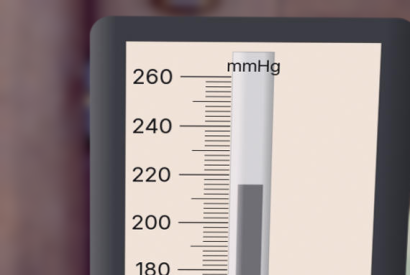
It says 216 mmHg
